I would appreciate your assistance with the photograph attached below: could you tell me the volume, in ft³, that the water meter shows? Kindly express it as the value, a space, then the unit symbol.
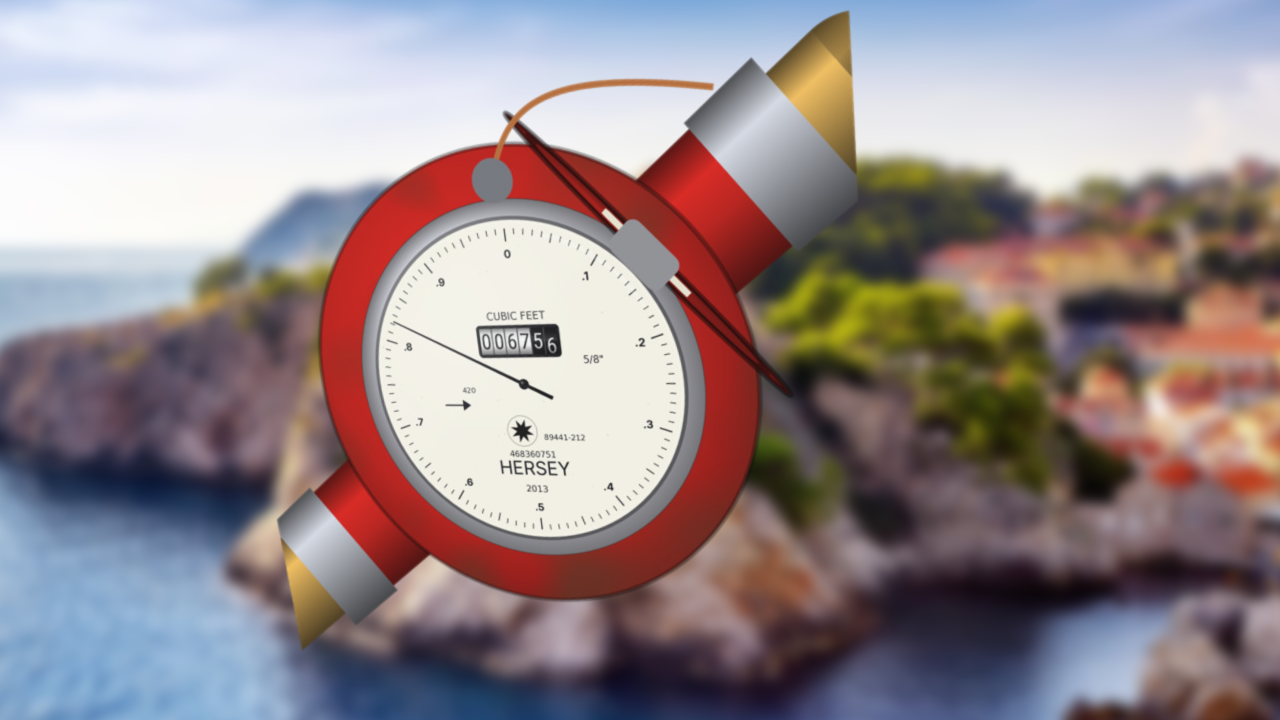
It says 6755.82 ft³
